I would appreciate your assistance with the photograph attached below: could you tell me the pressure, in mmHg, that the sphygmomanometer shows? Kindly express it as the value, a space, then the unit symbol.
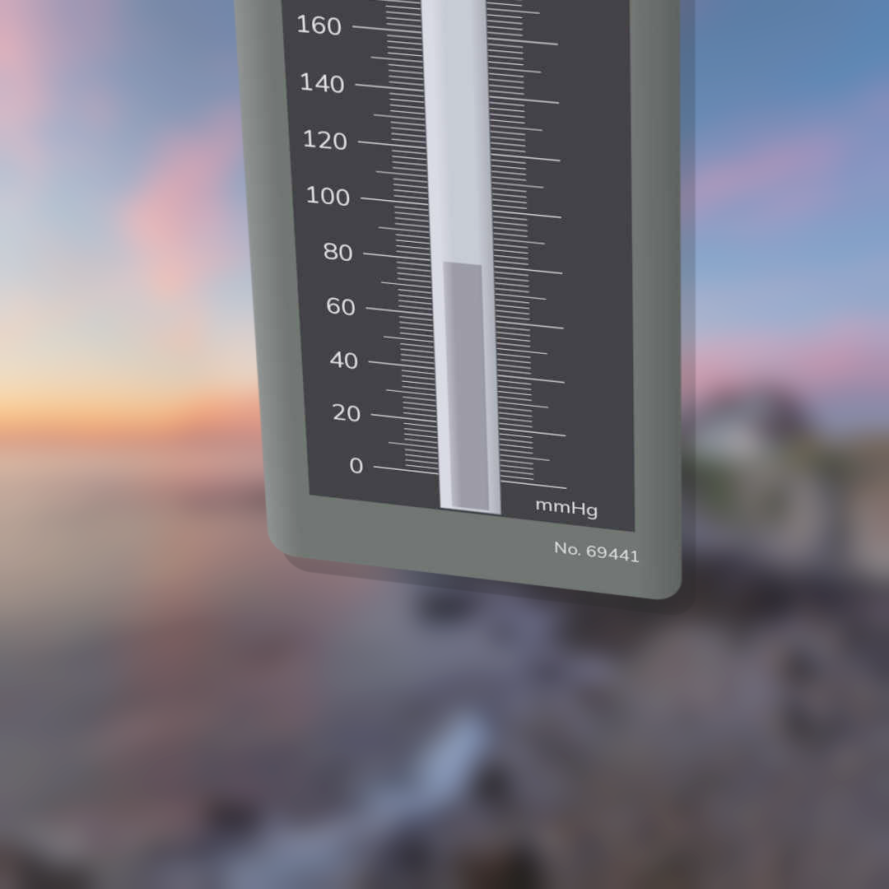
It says 80 mmHg
